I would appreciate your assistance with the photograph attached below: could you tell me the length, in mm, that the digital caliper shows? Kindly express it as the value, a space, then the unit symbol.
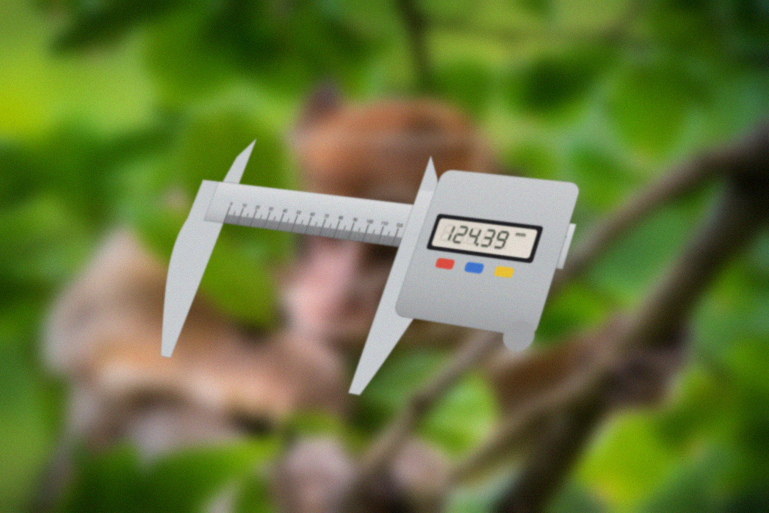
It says 124.39 mm
